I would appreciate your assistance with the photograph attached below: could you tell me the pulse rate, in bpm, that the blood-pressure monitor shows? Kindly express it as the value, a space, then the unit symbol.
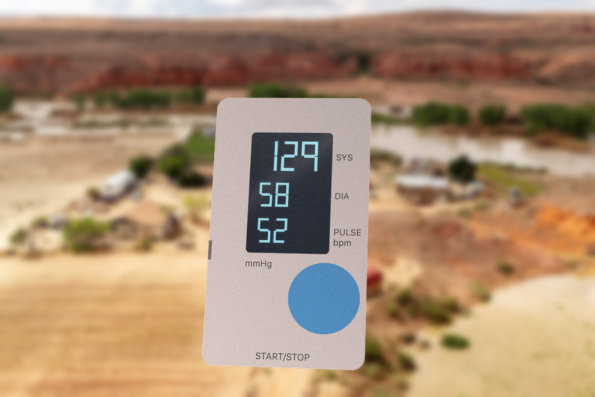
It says 52 bpm
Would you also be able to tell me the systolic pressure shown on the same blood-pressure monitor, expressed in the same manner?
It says 129 mmHg
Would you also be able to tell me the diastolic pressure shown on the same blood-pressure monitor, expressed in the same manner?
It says 58 mmHg
